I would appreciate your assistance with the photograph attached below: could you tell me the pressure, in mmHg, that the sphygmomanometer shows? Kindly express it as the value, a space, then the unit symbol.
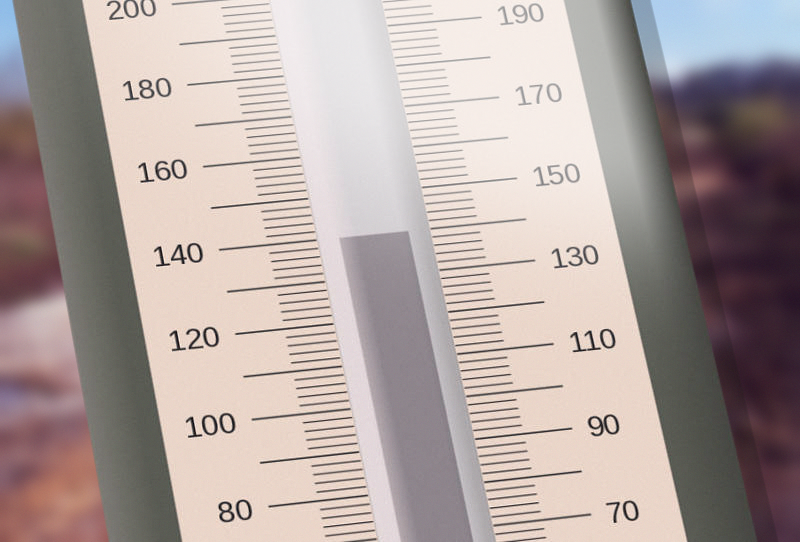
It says 140 mmHg
